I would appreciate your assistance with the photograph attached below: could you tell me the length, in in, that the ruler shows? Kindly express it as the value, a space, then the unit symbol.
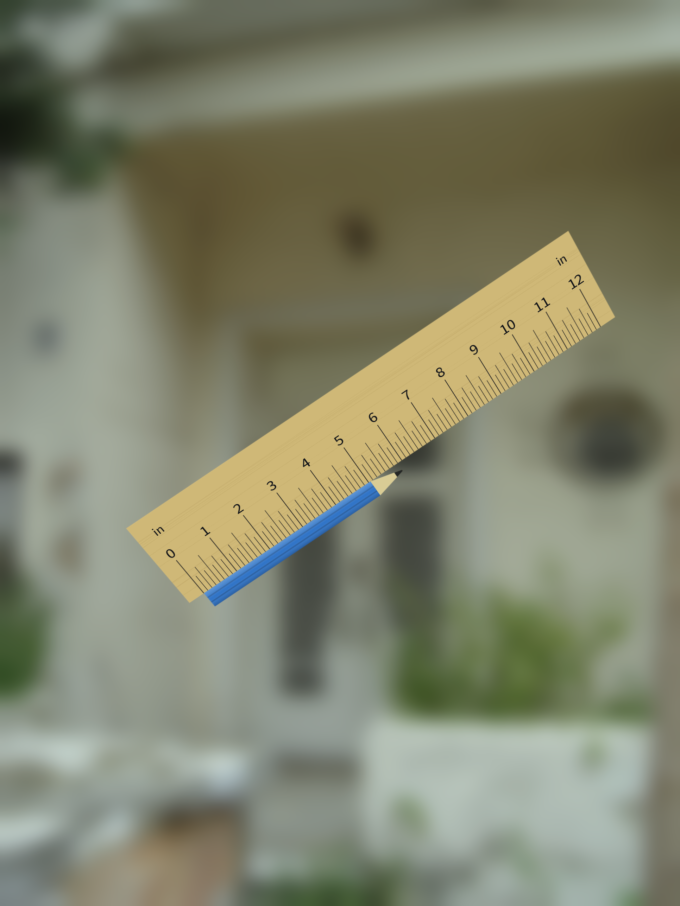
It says 5.875 in
